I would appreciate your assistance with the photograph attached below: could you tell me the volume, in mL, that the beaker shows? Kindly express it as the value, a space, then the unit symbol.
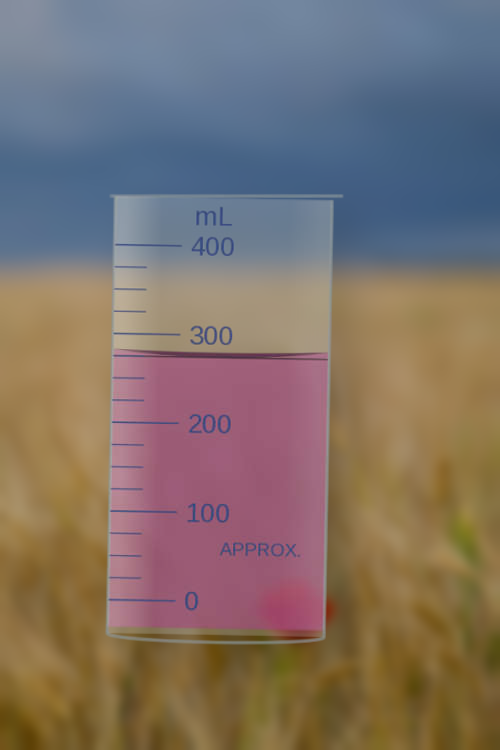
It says 275 mL
